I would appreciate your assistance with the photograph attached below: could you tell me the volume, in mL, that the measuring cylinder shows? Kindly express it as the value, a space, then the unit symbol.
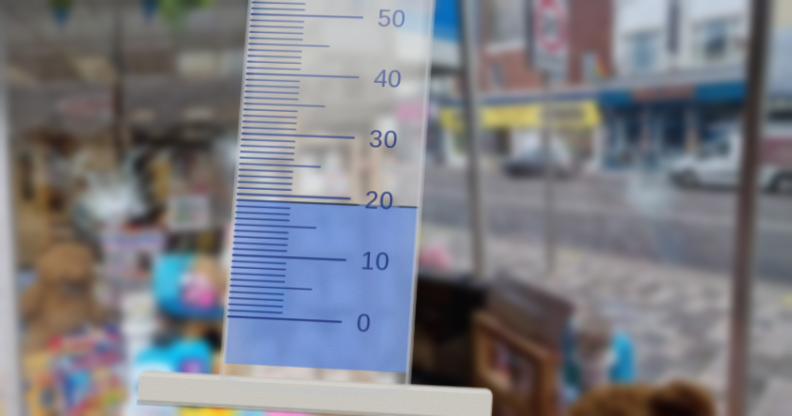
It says 19 mL
